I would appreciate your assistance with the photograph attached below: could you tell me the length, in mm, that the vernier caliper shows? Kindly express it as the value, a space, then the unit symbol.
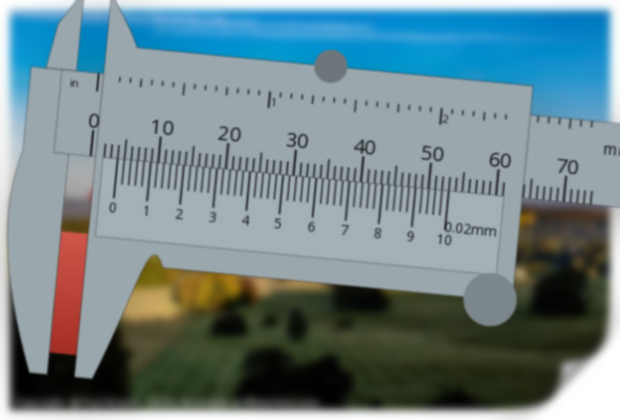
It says 4.0 mm
